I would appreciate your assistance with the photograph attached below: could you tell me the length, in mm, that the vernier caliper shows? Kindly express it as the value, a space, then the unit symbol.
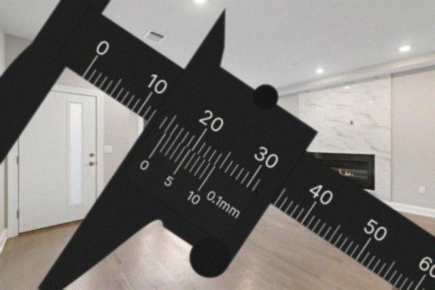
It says 15.2 mm
